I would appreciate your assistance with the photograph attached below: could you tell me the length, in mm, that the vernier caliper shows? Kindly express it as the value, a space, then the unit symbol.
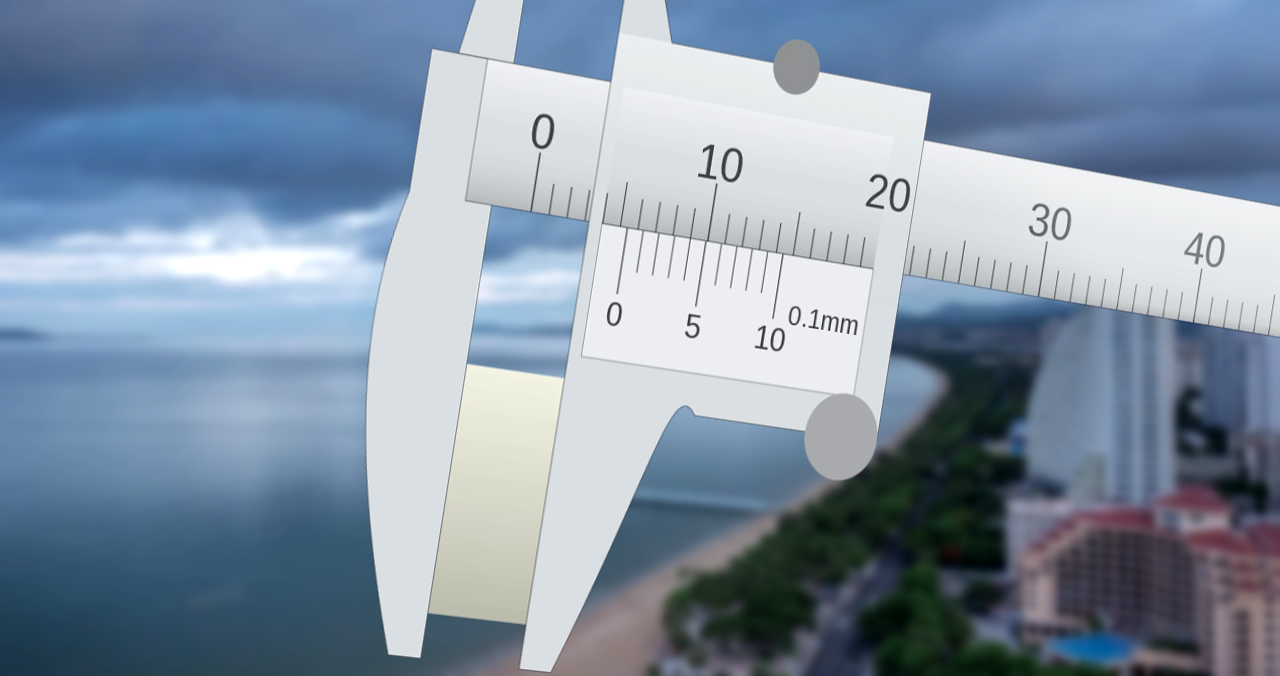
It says 5.4 mm
